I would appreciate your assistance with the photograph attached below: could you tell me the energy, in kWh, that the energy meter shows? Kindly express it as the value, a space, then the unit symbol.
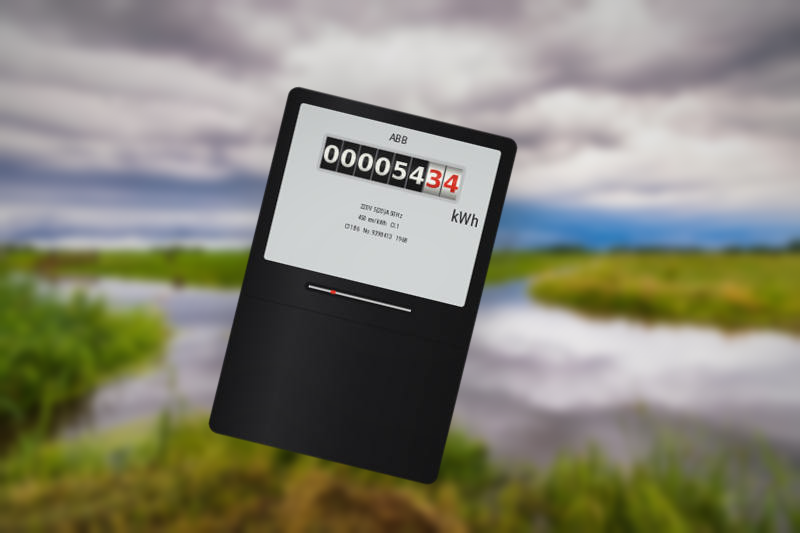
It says 54.34 kWh
